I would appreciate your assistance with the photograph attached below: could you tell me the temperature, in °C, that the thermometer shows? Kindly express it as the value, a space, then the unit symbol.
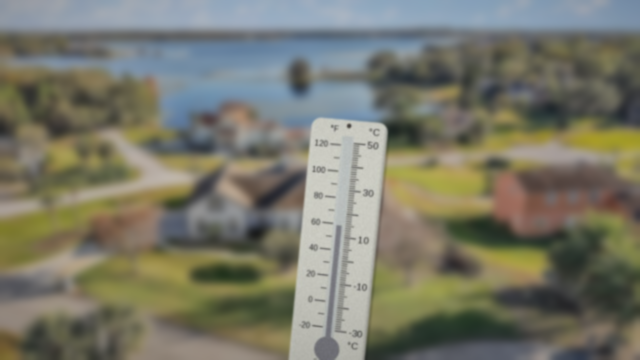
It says 15 °C
